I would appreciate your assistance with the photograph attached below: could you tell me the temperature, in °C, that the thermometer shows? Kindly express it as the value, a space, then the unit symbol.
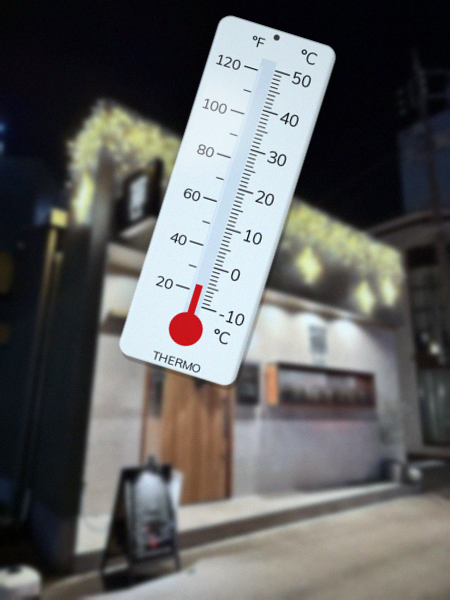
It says -5 °C
